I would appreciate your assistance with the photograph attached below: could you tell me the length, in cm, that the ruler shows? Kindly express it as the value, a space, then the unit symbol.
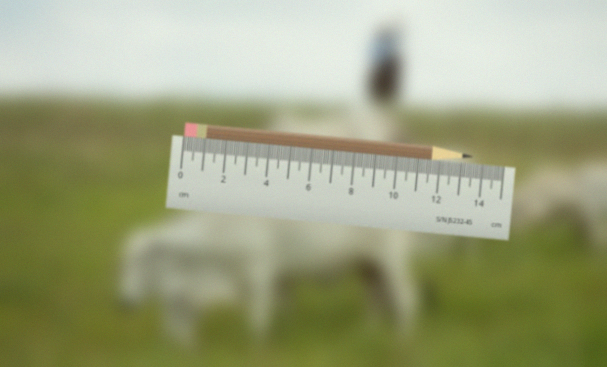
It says 13.5 cm
